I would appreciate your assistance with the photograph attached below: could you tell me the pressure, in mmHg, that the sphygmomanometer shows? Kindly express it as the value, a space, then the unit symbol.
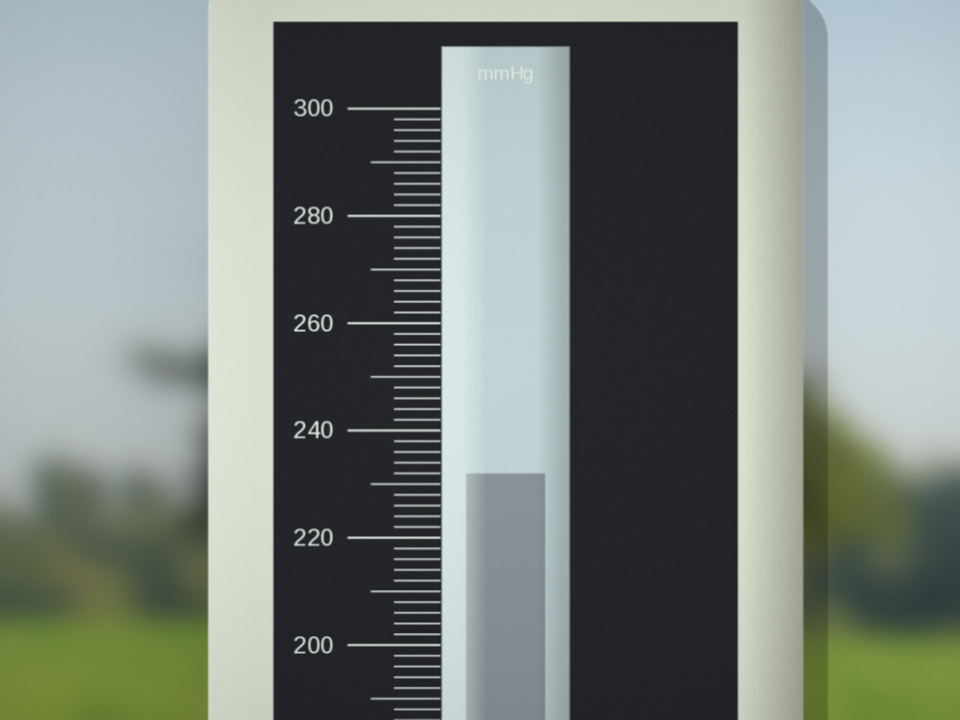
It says 232 mmHg
